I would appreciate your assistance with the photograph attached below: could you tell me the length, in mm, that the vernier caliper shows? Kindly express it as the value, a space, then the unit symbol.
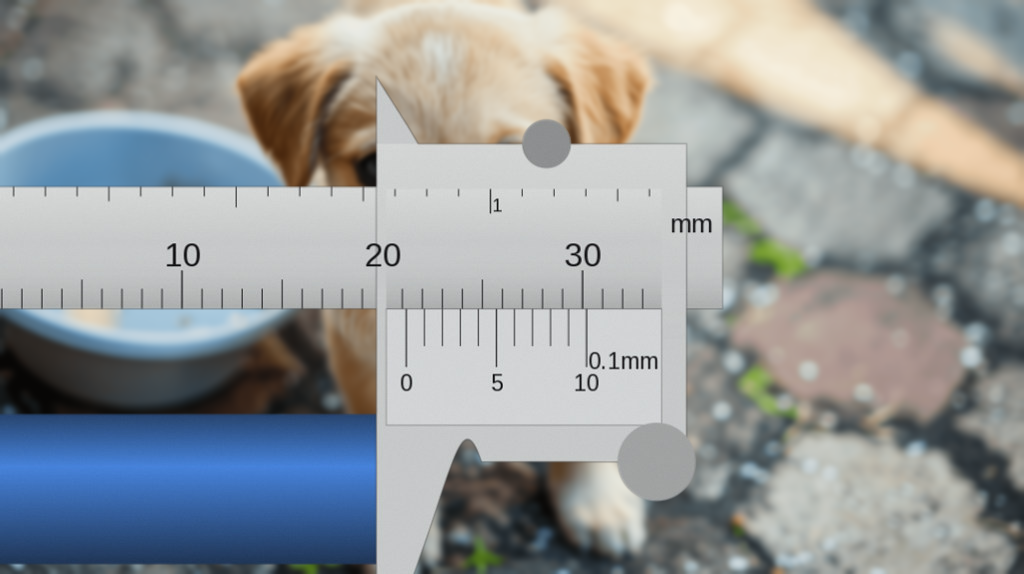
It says 21.2 mm
